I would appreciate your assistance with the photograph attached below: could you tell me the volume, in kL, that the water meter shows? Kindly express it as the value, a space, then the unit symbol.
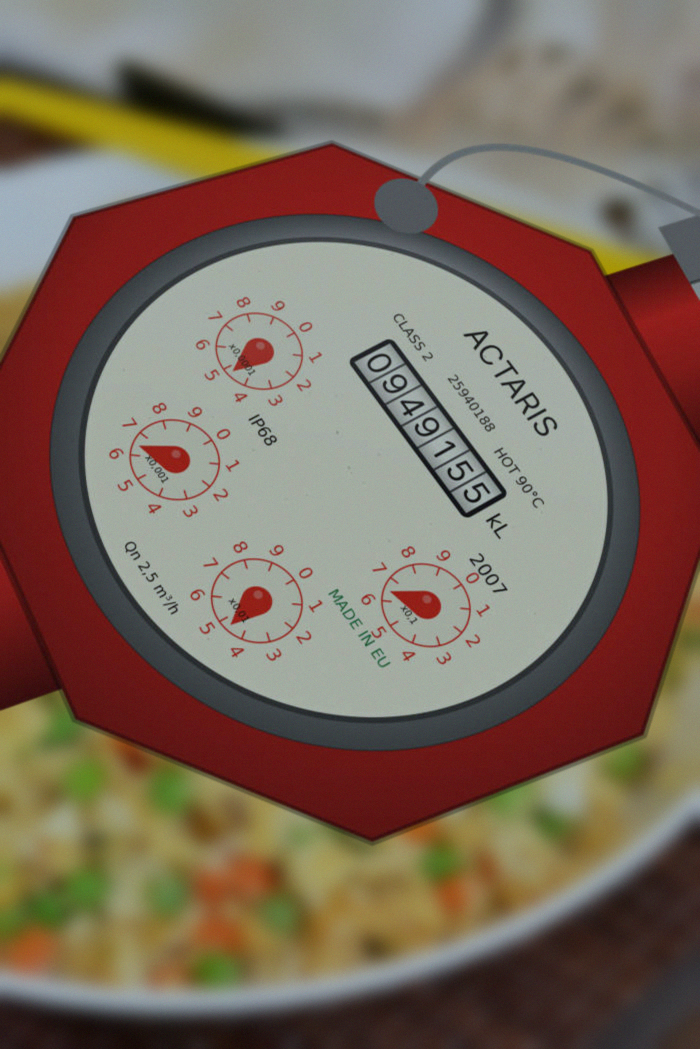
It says 949155.6464 kL
